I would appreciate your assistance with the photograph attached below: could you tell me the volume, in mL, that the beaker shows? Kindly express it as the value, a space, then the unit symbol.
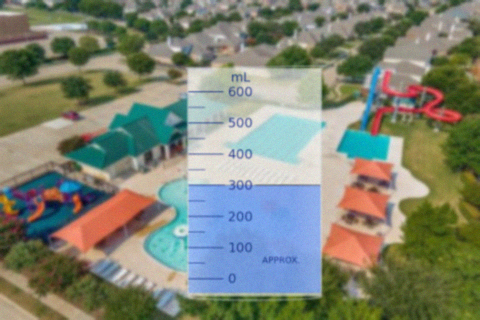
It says 300 mL
